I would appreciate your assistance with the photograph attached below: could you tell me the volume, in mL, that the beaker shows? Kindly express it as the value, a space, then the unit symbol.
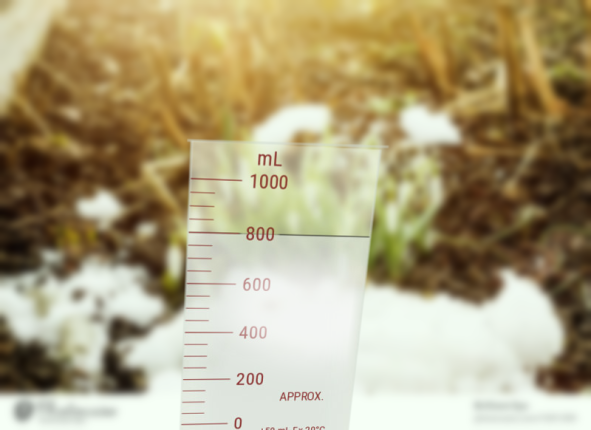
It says 800 mL
